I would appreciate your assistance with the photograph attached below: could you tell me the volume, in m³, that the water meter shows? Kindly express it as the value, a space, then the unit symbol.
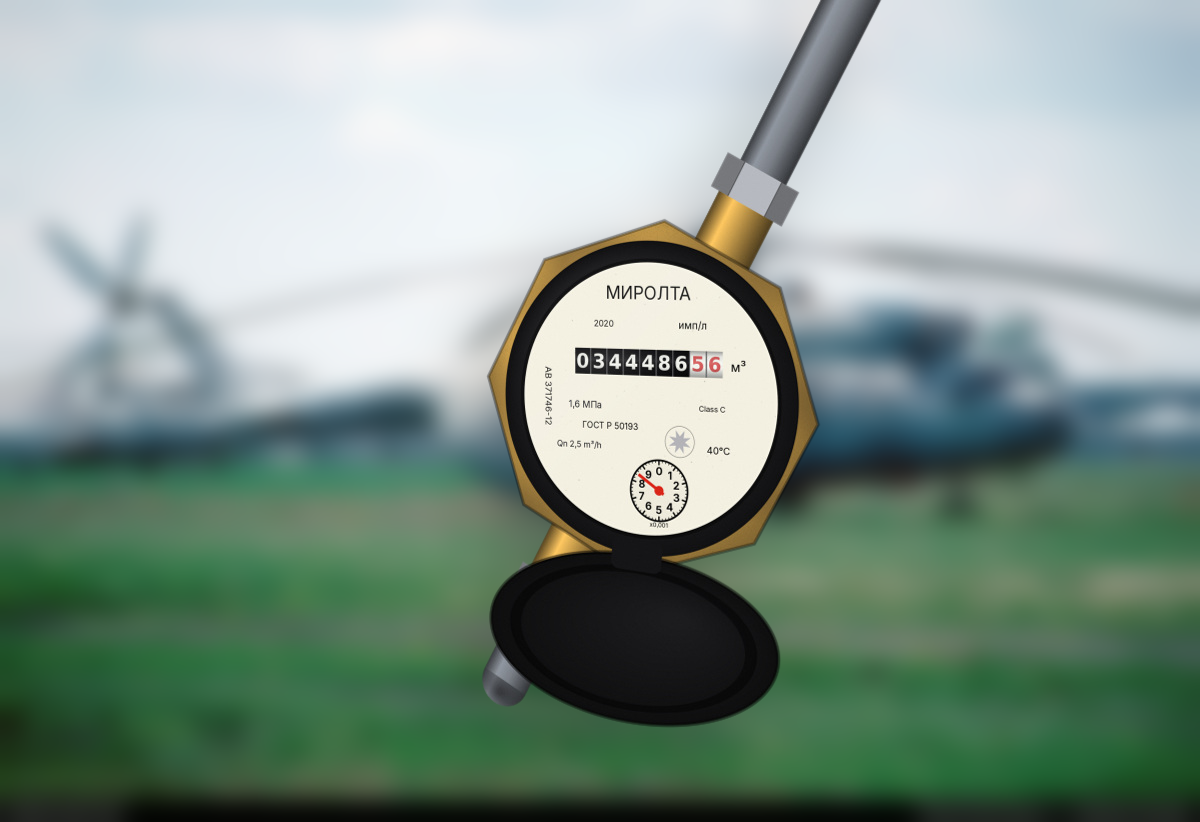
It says 344486.568 m³
